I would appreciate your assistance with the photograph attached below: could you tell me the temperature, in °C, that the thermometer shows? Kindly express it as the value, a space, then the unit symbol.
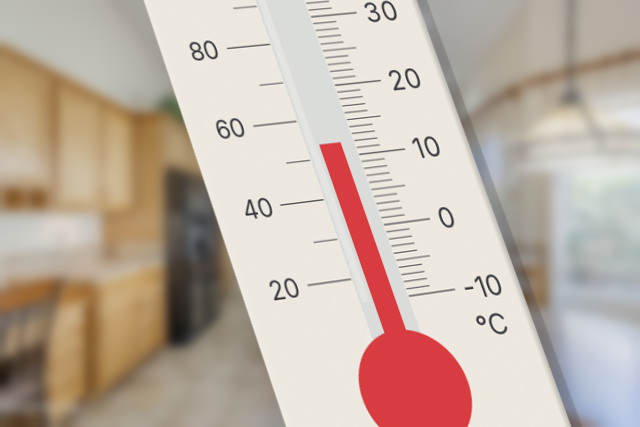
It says 12 °C
